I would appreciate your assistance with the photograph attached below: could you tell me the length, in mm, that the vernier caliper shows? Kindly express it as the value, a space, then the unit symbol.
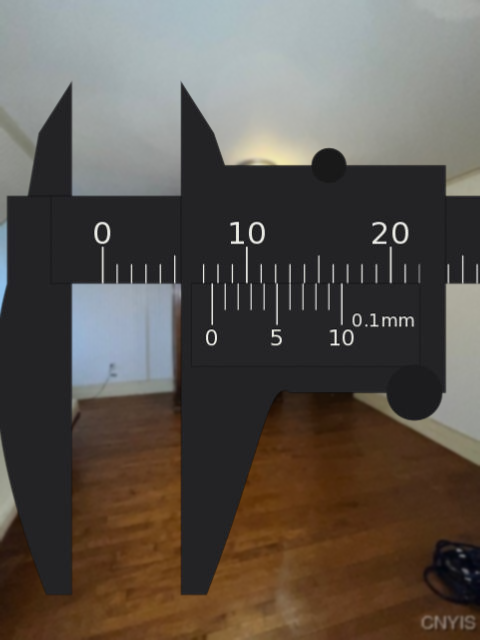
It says 7.6 mm
